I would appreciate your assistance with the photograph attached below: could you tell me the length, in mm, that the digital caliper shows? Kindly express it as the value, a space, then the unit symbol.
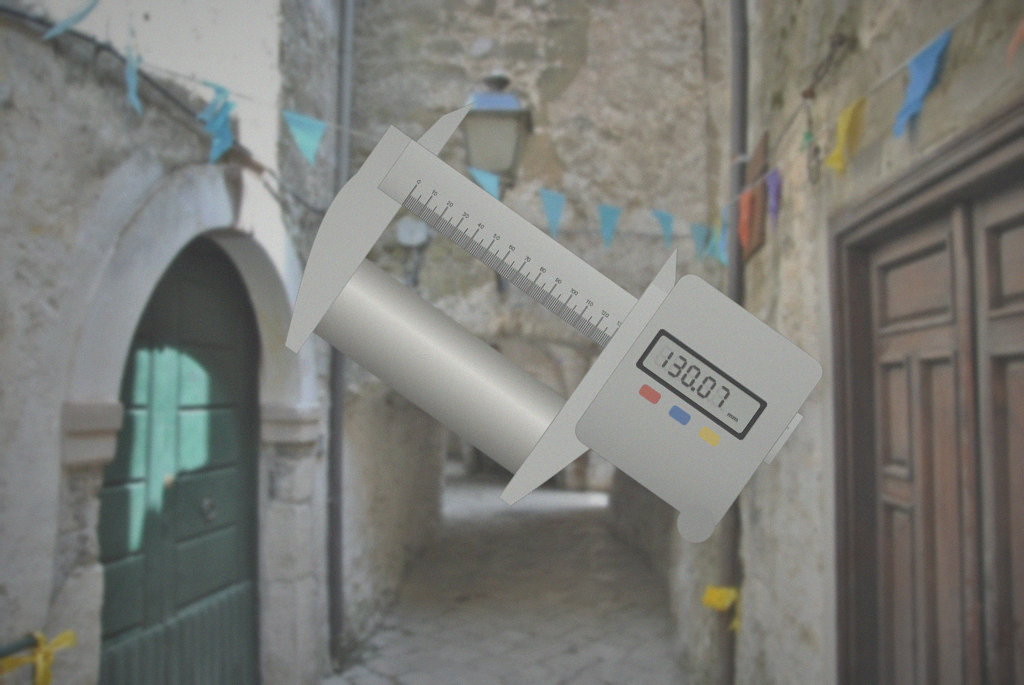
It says 130.07 mm
